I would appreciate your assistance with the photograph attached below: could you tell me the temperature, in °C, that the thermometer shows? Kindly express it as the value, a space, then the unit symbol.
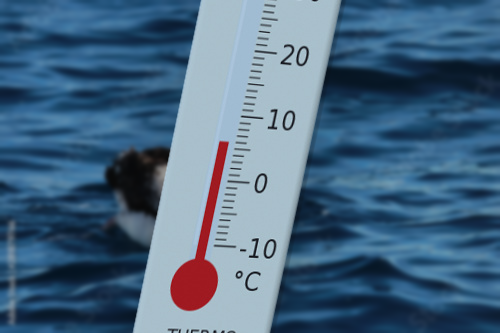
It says 6 °C
